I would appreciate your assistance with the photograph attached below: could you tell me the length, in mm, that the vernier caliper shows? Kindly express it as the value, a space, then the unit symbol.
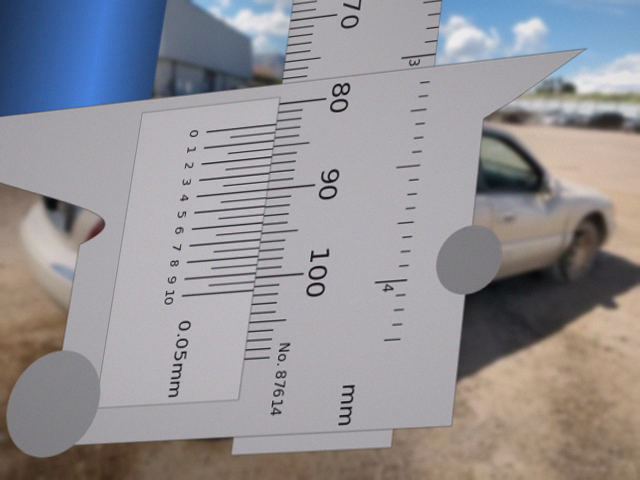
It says 82.4 mm
